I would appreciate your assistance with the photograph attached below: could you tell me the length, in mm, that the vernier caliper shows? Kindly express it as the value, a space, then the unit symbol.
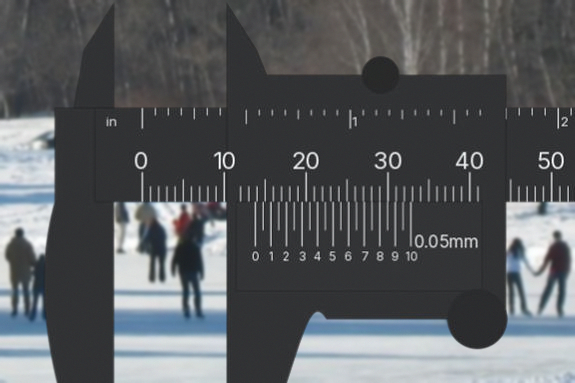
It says 13.8 mm
